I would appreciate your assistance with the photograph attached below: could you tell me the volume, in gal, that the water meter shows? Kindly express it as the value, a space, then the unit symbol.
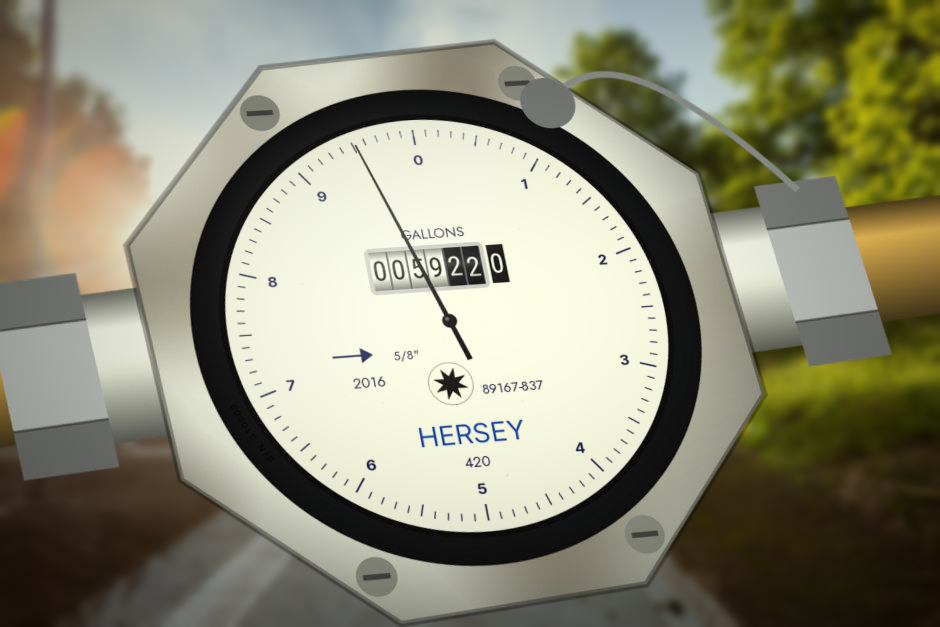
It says 59219.5 gal
